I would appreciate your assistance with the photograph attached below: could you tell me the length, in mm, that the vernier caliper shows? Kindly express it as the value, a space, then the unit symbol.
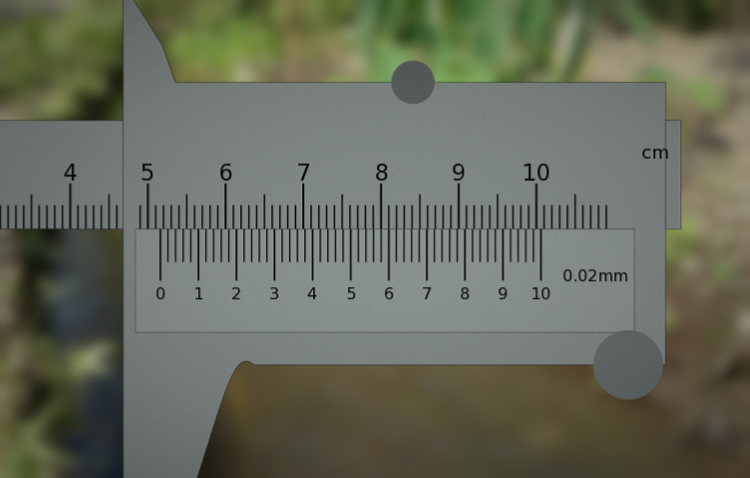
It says 51.6 mm
